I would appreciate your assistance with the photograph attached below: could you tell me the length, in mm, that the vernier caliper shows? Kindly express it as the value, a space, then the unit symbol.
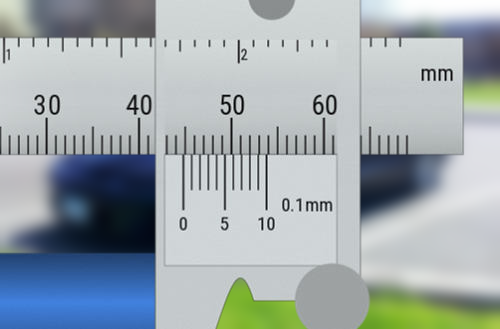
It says 44.8 mm
